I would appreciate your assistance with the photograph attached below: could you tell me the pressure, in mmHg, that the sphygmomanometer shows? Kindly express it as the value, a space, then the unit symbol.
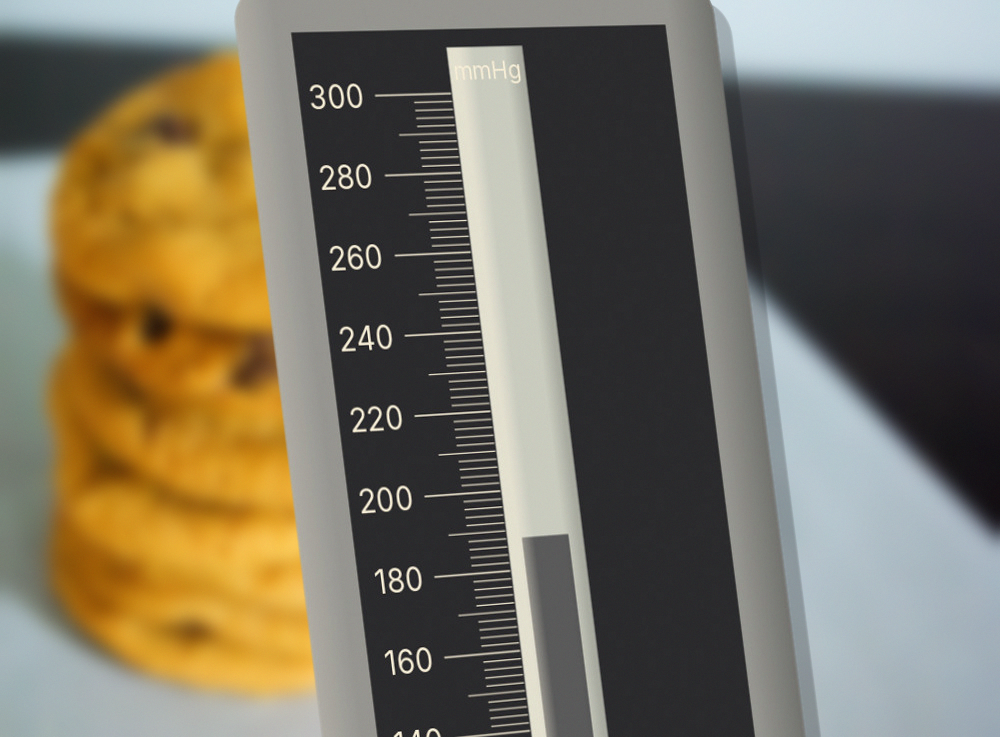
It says 188 mmHg
